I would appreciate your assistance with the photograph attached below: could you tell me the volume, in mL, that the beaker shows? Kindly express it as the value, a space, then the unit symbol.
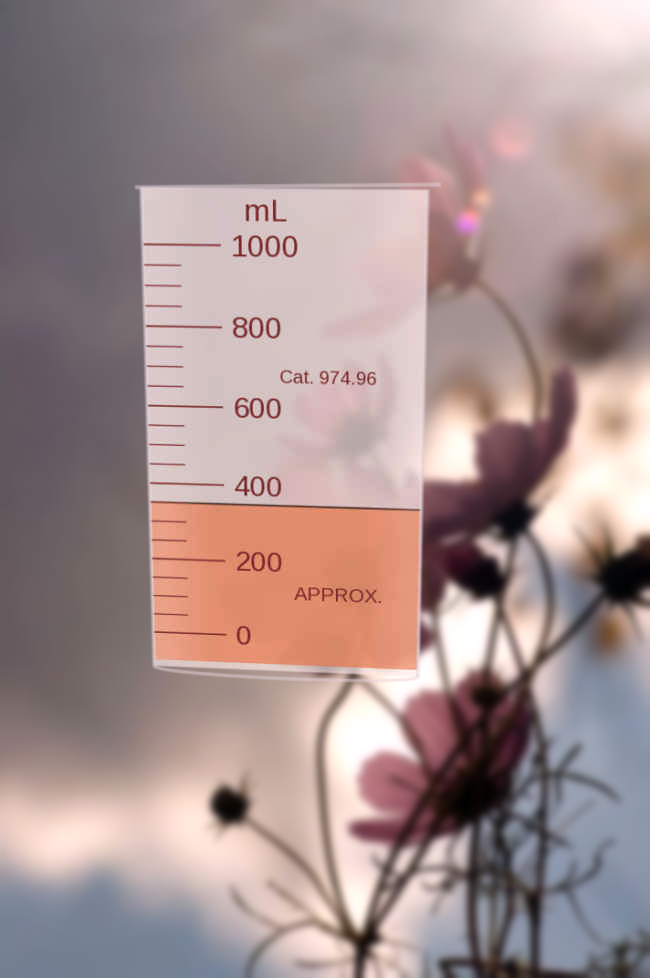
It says 350 mL
